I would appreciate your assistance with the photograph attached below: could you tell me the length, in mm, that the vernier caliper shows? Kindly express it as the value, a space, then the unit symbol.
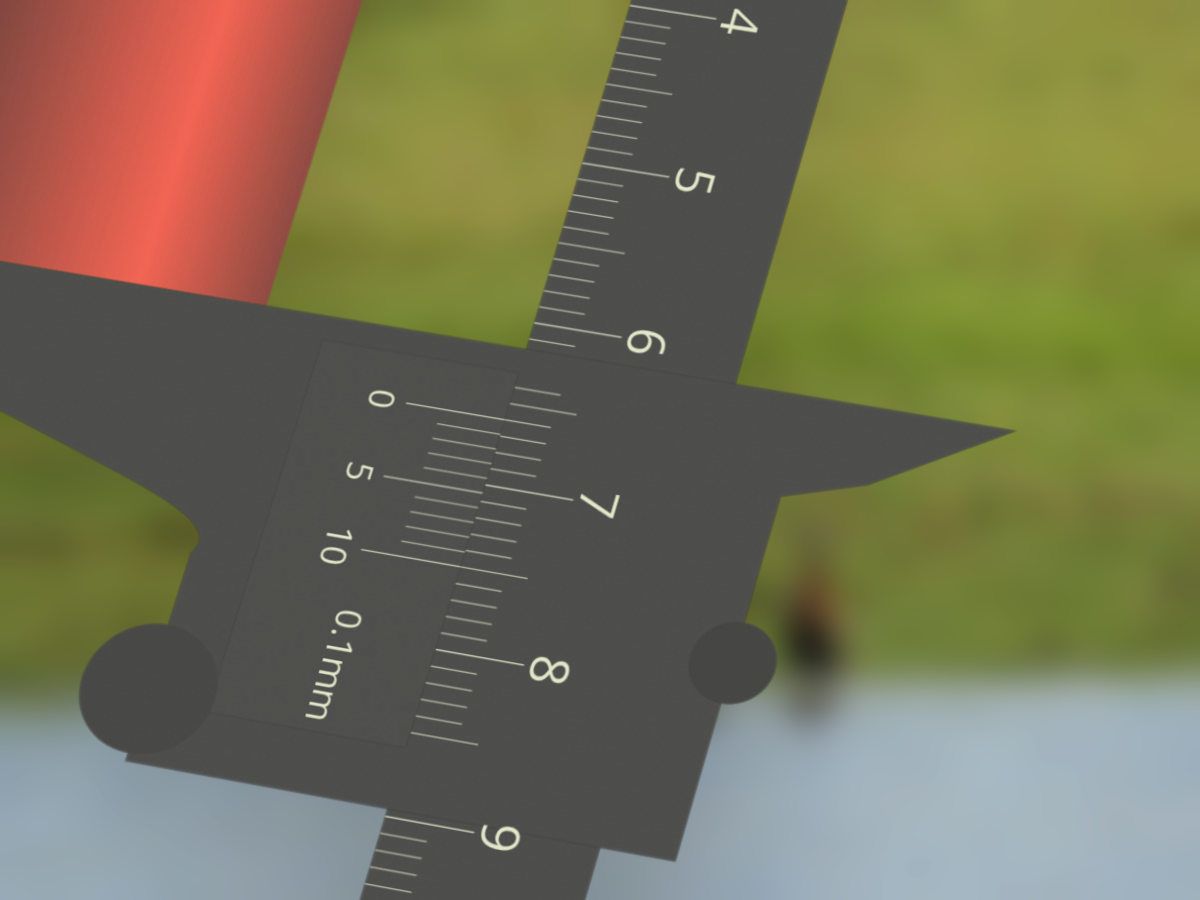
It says 66.0 mm
